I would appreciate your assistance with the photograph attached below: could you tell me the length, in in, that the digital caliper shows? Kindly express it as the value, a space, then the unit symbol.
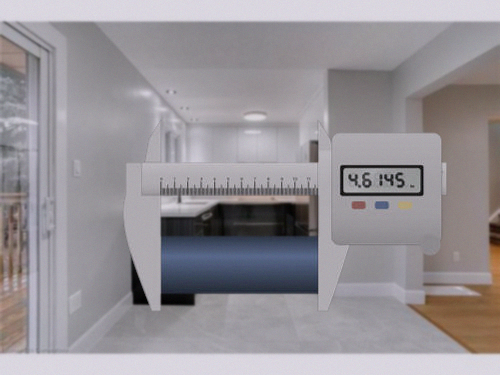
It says 4.6145 in
